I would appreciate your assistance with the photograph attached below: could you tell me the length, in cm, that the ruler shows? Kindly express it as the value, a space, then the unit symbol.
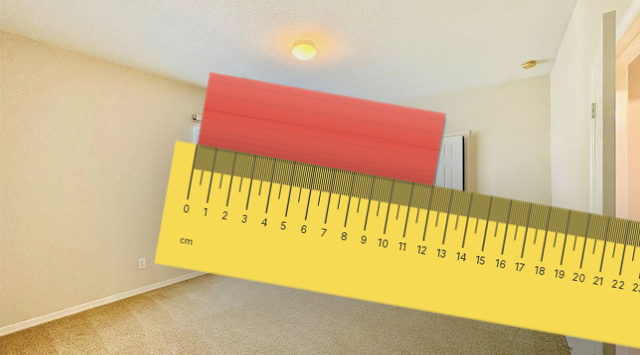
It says 12 cm
